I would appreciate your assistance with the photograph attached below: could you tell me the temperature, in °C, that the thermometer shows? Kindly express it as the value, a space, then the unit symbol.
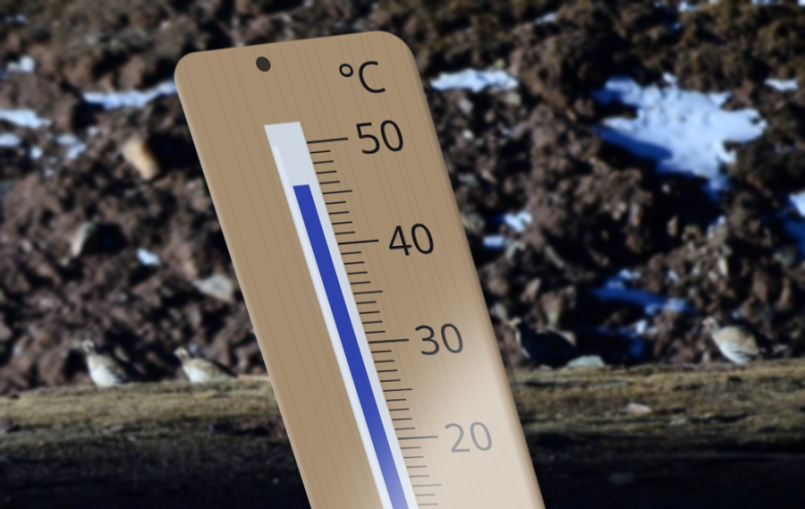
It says 46 °C
